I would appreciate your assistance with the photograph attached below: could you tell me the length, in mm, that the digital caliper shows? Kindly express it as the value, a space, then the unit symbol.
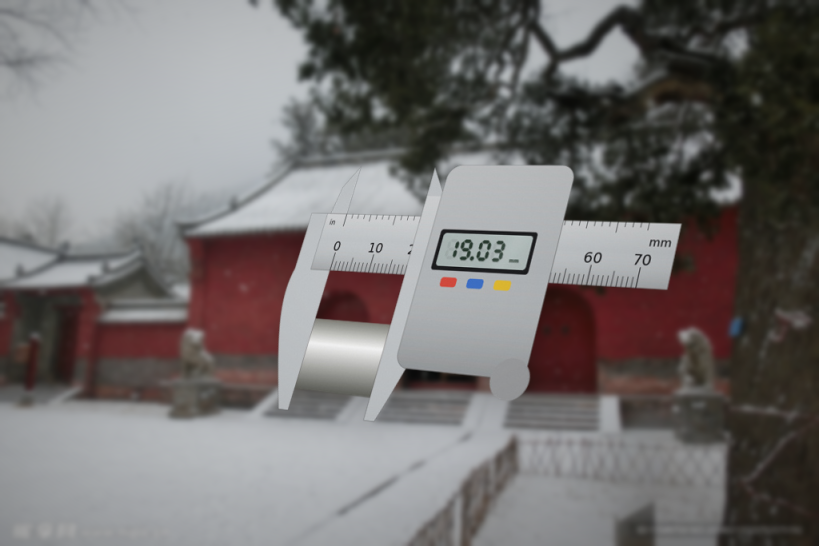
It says 19.03 mm
